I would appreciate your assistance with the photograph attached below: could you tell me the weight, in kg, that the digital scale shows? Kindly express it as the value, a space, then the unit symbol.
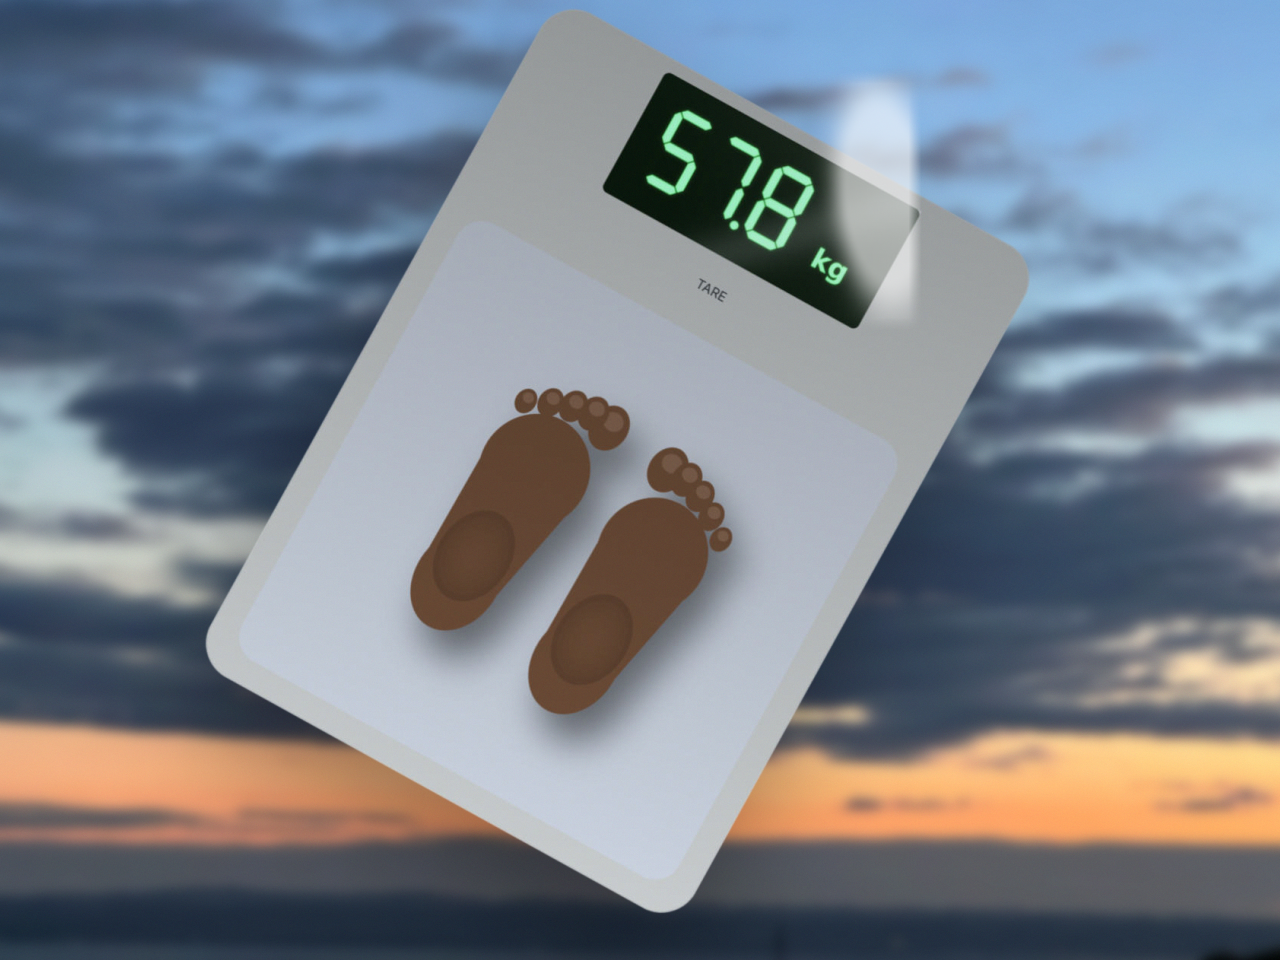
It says 57.8 kg
